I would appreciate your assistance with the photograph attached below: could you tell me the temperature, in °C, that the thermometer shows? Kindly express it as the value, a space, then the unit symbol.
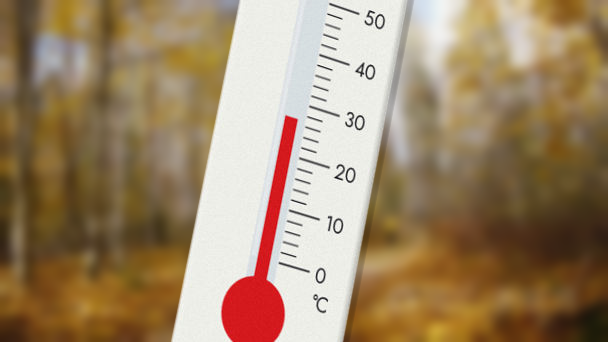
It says 27 °C
